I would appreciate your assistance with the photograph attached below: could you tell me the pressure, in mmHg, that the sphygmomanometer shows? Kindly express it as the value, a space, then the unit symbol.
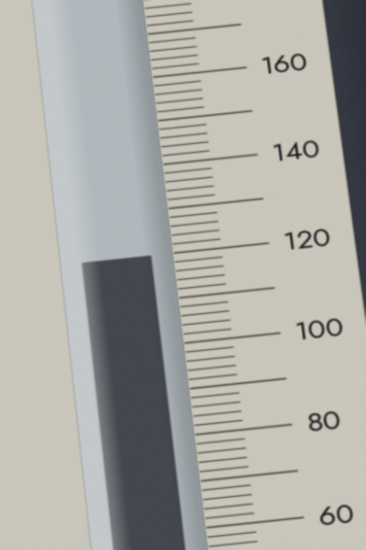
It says 120 mmHg
